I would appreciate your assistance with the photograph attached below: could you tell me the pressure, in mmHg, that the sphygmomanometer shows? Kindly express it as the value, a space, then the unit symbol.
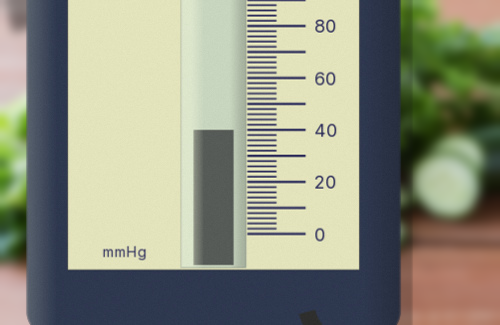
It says 40 mmHg
